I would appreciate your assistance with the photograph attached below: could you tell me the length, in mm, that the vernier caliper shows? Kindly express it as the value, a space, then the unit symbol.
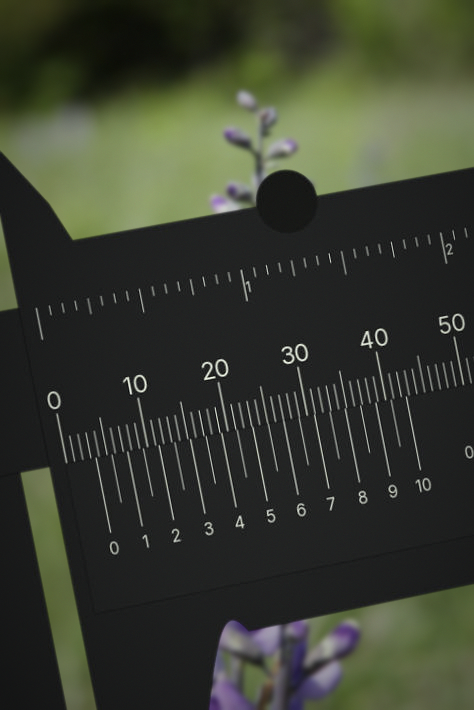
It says 3.6 mm
